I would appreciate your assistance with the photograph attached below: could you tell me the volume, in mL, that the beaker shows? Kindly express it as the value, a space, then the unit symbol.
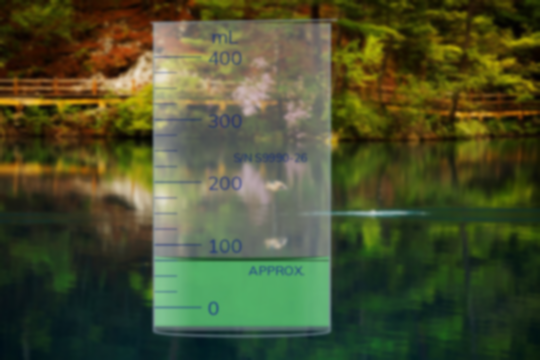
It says 75 mL
